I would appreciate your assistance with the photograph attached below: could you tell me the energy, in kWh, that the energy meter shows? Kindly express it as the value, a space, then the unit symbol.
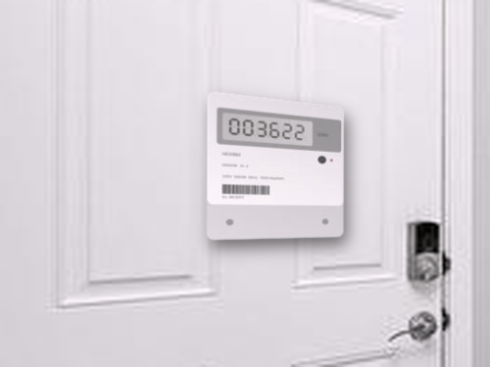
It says 3622 kWh
